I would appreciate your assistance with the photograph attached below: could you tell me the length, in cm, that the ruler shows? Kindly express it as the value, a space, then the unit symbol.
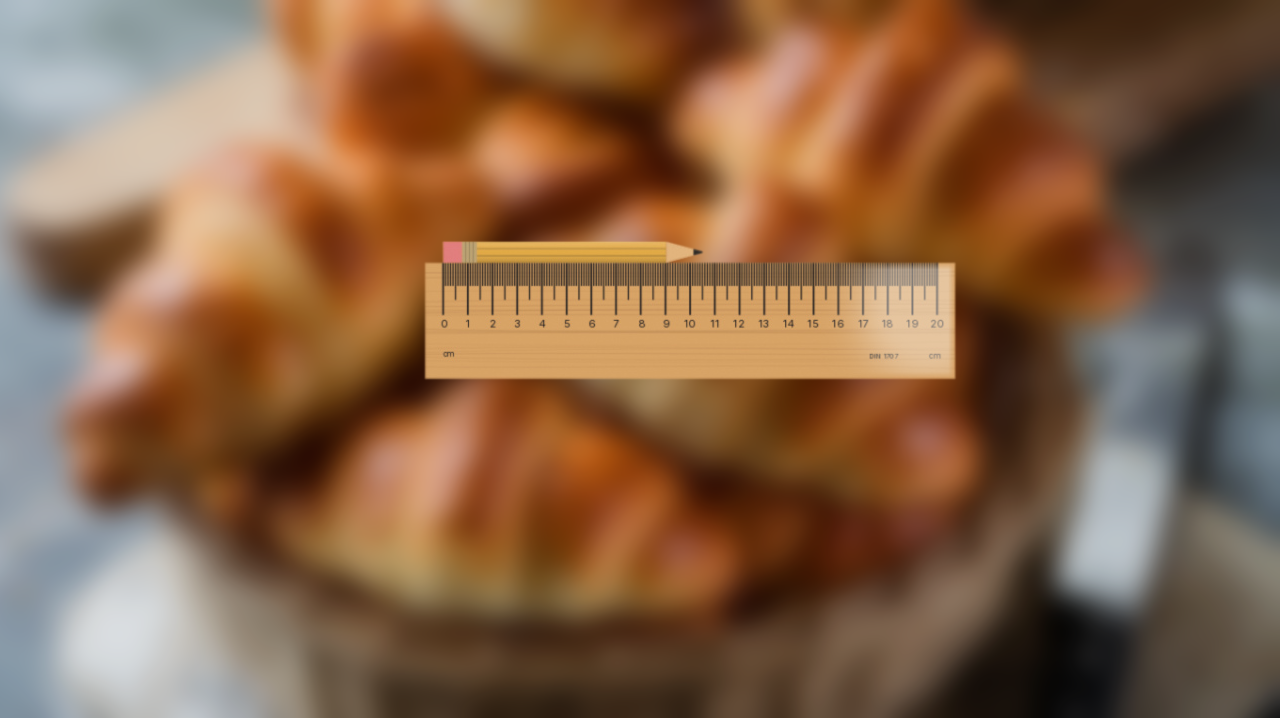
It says 10.5 cm
